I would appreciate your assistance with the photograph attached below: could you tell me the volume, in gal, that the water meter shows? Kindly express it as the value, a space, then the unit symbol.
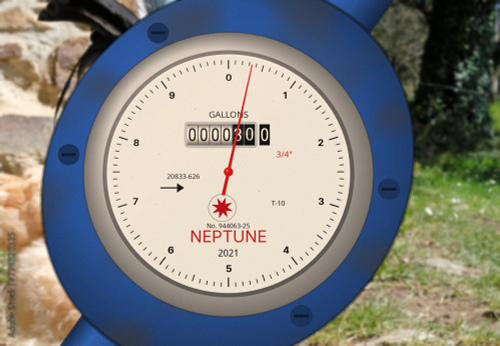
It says 300.3 gal
